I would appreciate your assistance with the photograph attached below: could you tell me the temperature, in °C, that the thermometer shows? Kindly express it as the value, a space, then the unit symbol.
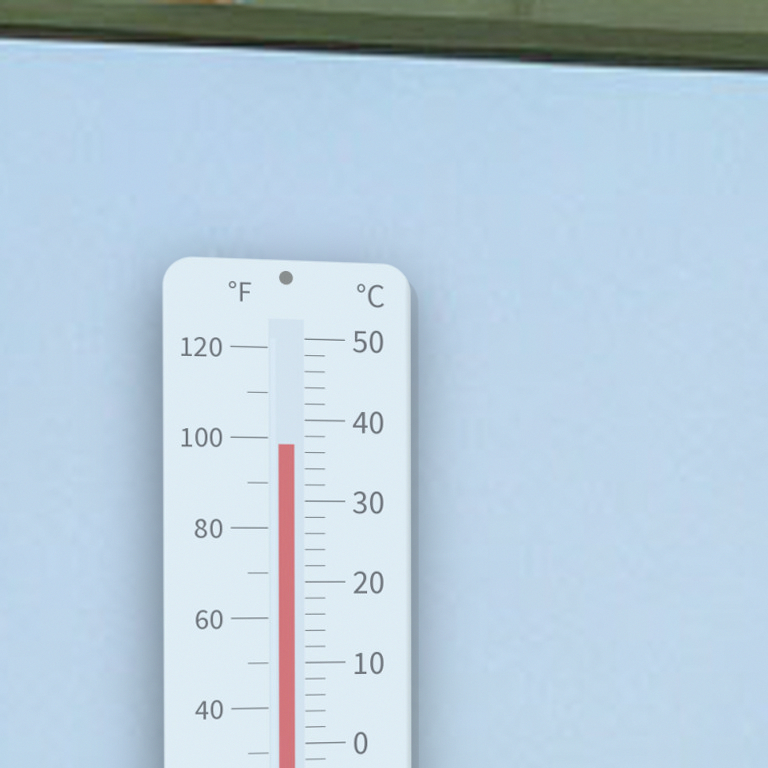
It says 37 °C
